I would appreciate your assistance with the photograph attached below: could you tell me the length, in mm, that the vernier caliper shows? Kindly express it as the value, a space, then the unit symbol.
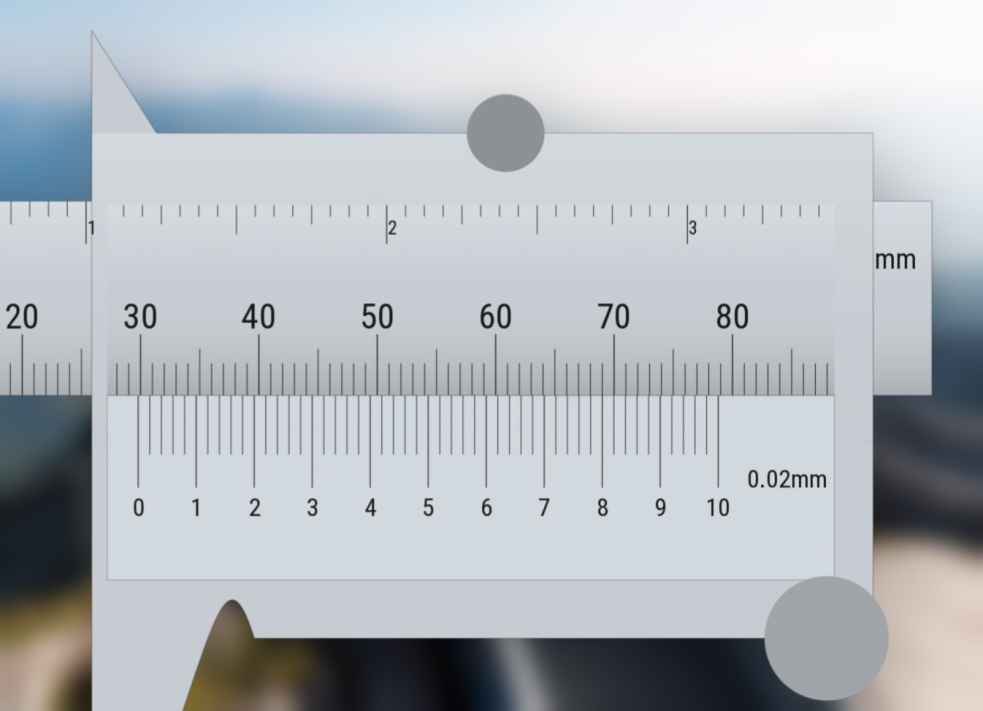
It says 29.8 mm
